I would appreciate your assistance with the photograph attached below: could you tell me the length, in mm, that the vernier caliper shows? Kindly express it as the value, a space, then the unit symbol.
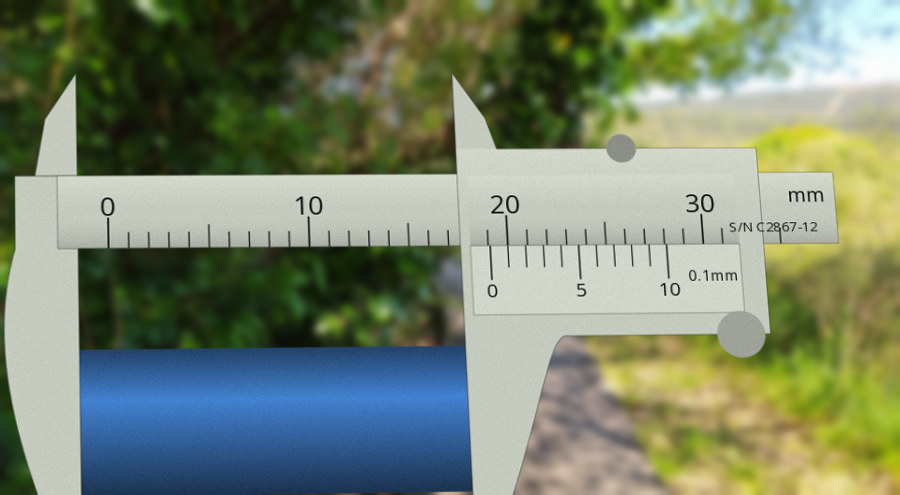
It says 19.1 mm
